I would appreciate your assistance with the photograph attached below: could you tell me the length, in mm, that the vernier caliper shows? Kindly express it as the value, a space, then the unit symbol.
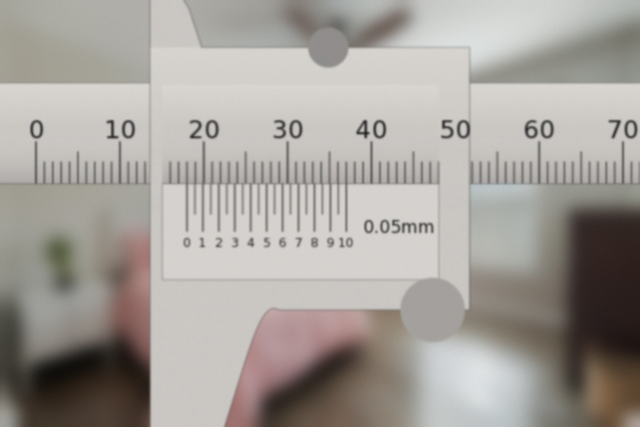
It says 18.0 mm
